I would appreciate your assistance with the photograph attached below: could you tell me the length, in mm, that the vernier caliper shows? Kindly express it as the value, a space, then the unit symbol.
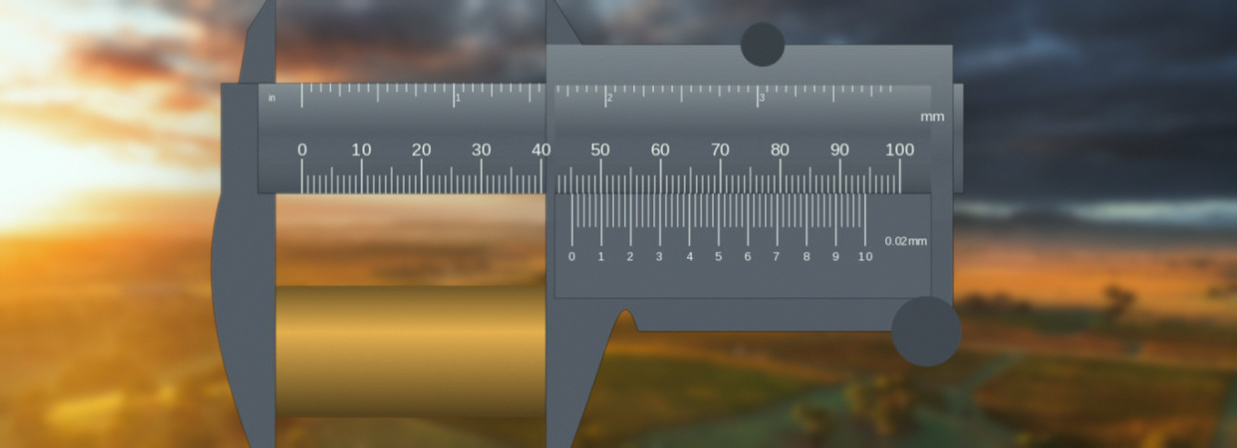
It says 45.2 mm
